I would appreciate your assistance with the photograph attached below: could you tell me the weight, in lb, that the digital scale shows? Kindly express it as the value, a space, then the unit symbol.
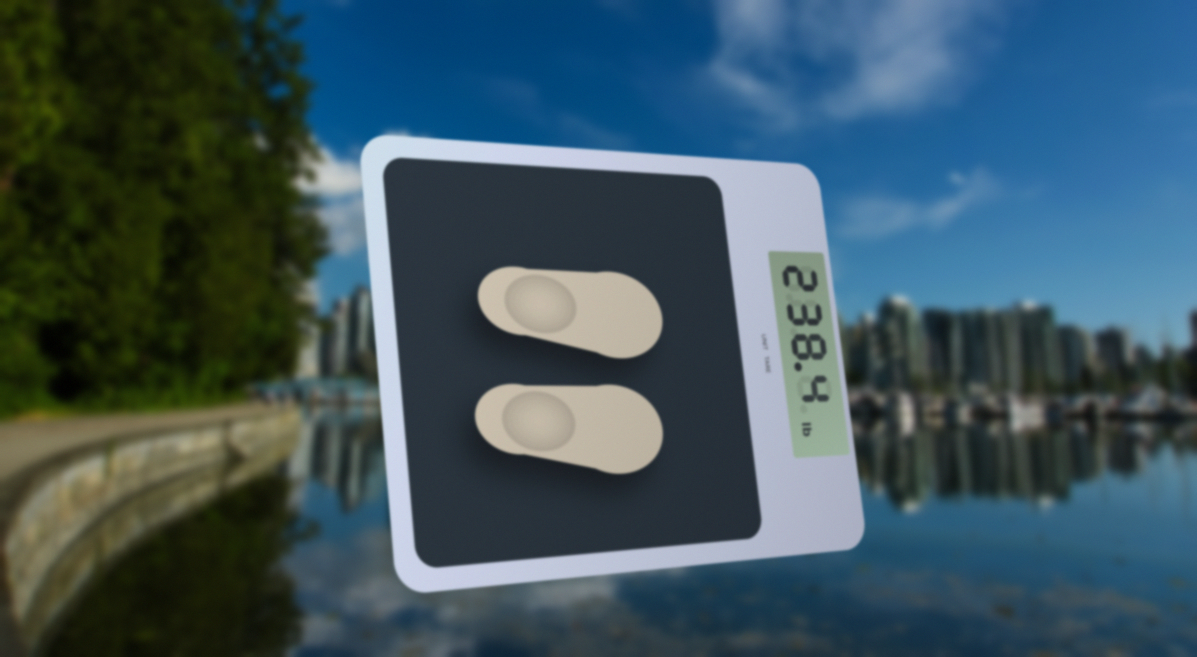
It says 238.4 lb
